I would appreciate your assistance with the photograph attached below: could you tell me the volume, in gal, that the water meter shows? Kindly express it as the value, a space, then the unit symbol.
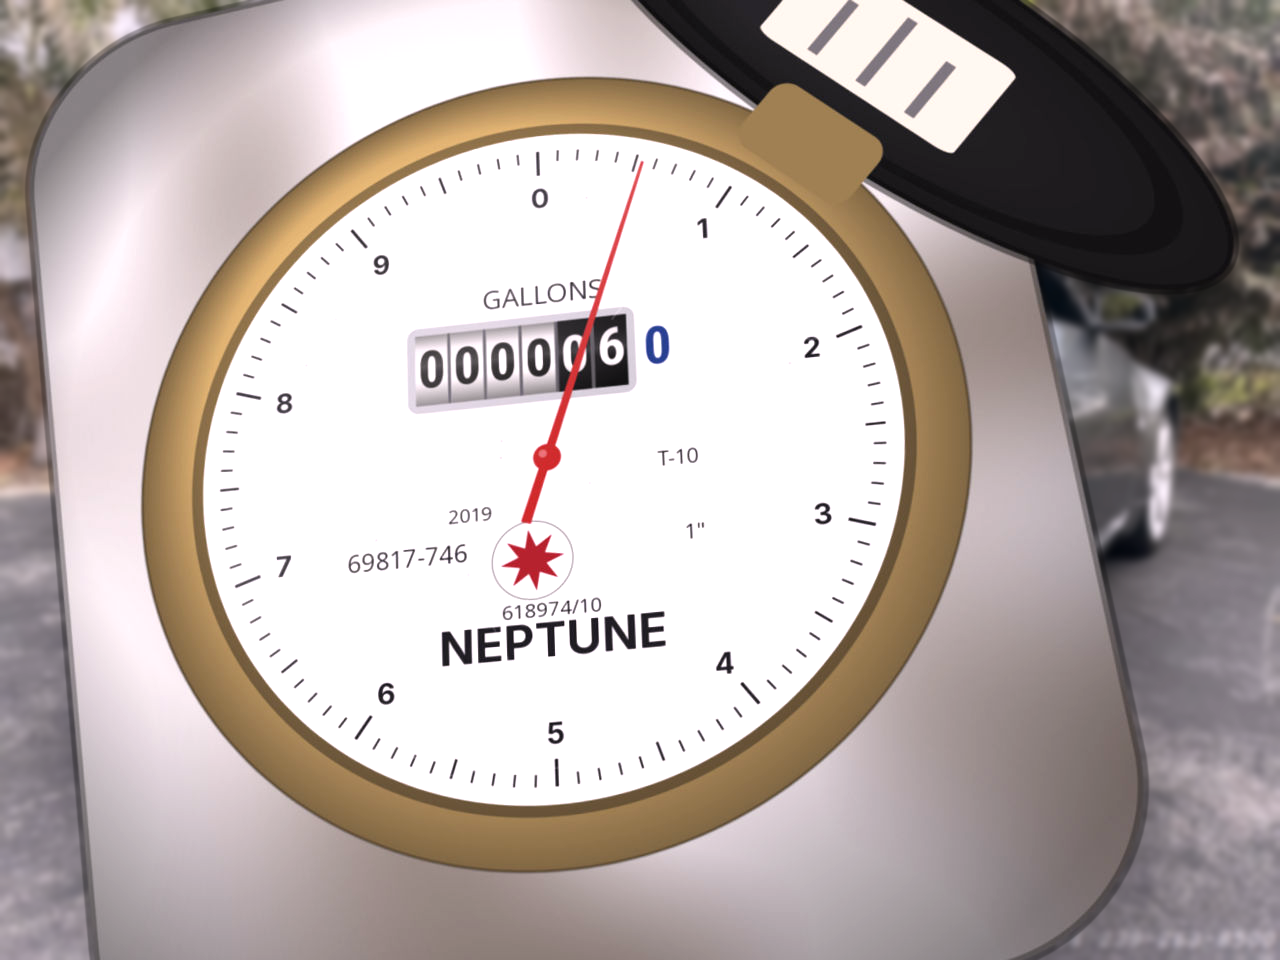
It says 60.5 gal
